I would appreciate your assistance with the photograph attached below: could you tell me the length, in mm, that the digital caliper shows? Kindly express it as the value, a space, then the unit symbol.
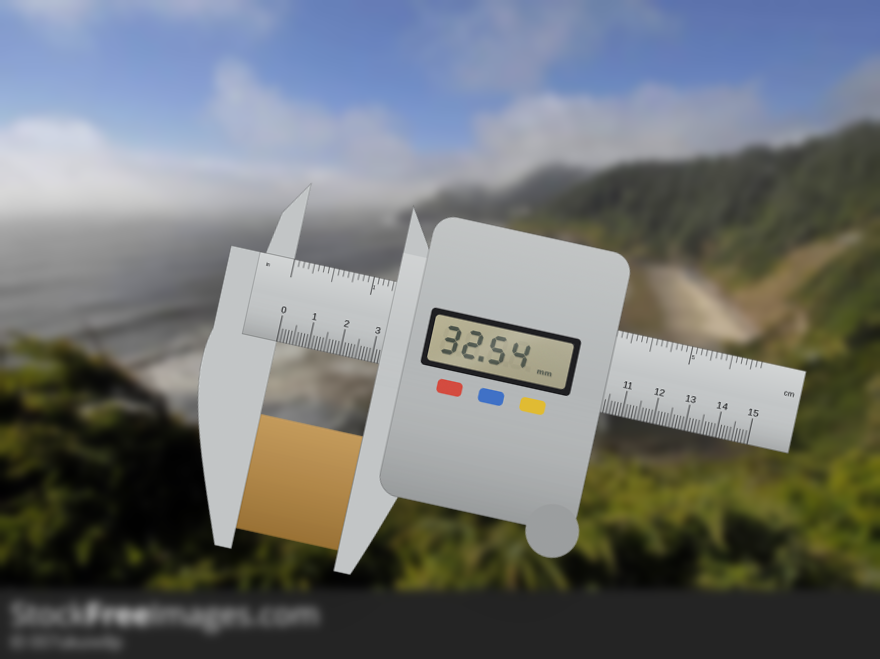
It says 32.54 mm
